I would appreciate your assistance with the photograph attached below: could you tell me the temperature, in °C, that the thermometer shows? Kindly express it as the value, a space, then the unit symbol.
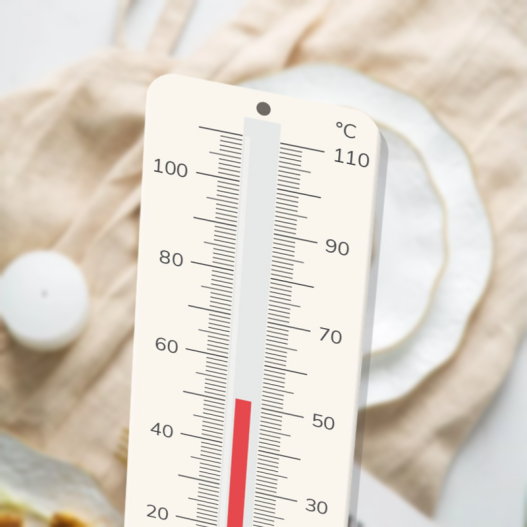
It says 51 °C
